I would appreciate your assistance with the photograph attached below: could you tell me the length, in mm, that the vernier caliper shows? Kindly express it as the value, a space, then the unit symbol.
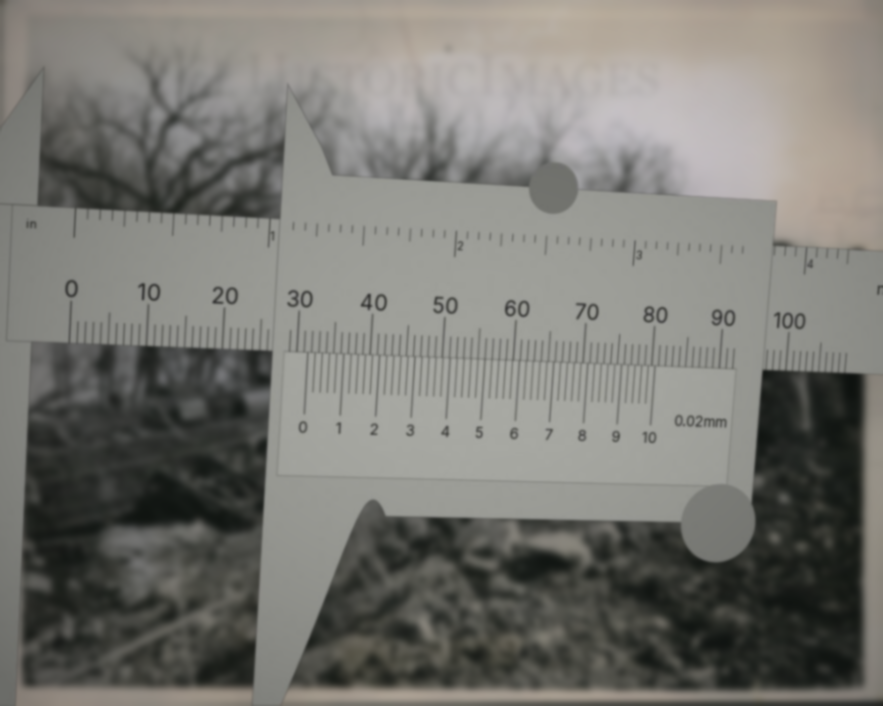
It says 31.5 mm
